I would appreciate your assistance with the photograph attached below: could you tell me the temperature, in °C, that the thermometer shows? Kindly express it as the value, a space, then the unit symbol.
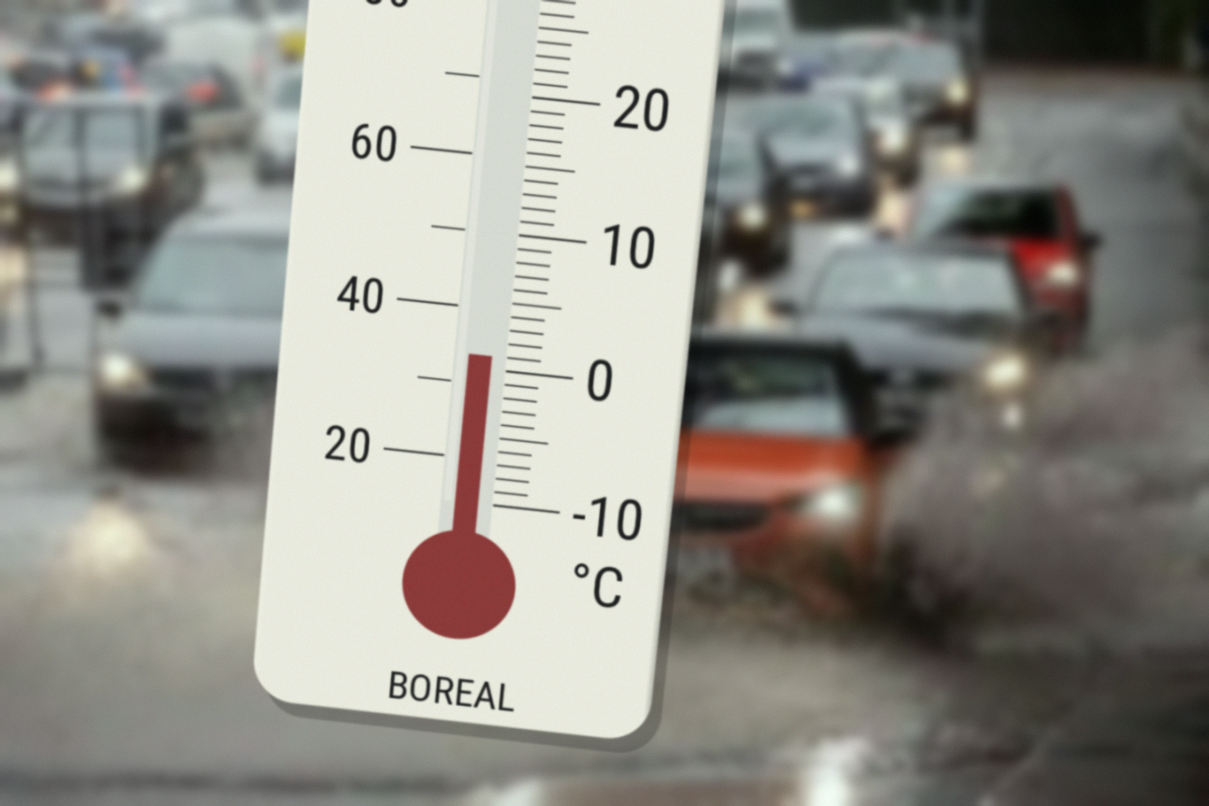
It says 1 °C
